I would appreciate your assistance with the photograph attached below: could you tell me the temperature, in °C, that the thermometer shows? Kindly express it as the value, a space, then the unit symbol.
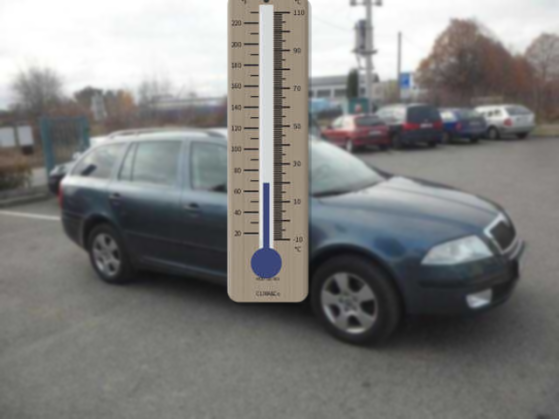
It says 20 °C
